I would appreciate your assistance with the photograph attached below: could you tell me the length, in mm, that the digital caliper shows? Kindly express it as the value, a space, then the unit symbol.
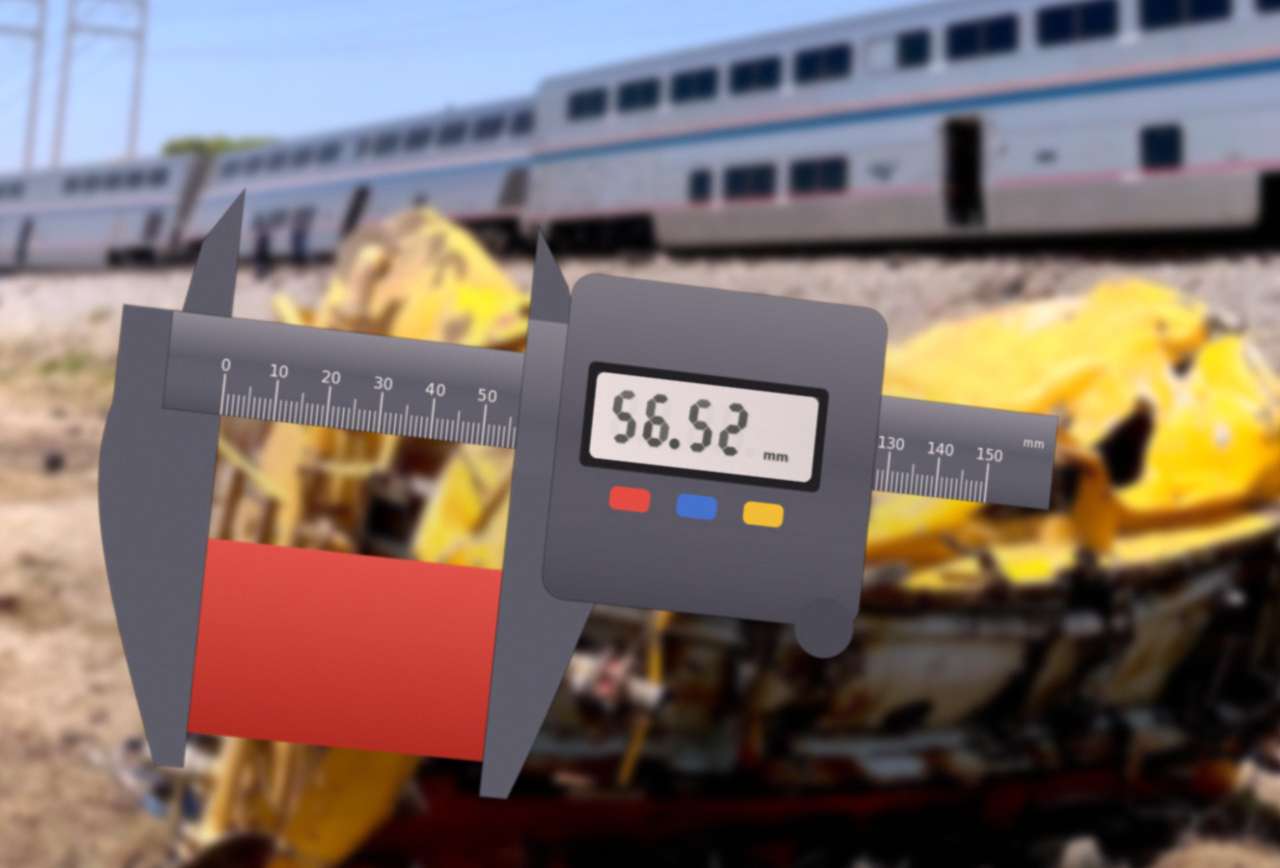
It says 56.52 mm
